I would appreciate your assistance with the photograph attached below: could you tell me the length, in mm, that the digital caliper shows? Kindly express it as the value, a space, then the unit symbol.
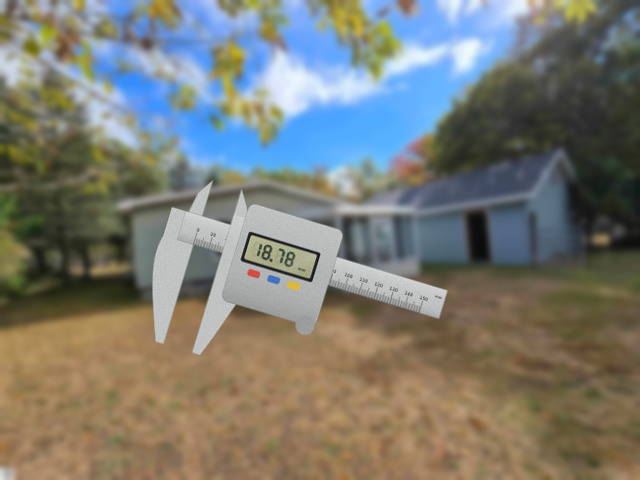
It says 18.78 mm
